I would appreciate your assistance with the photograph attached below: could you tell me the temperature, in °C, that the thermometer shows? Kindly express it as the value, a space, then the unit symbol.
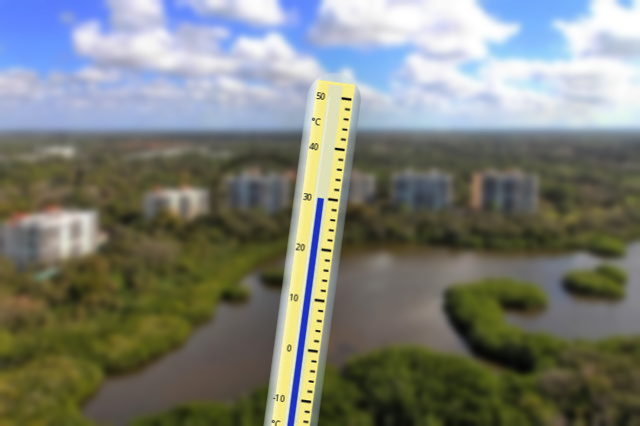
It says 30 °C
